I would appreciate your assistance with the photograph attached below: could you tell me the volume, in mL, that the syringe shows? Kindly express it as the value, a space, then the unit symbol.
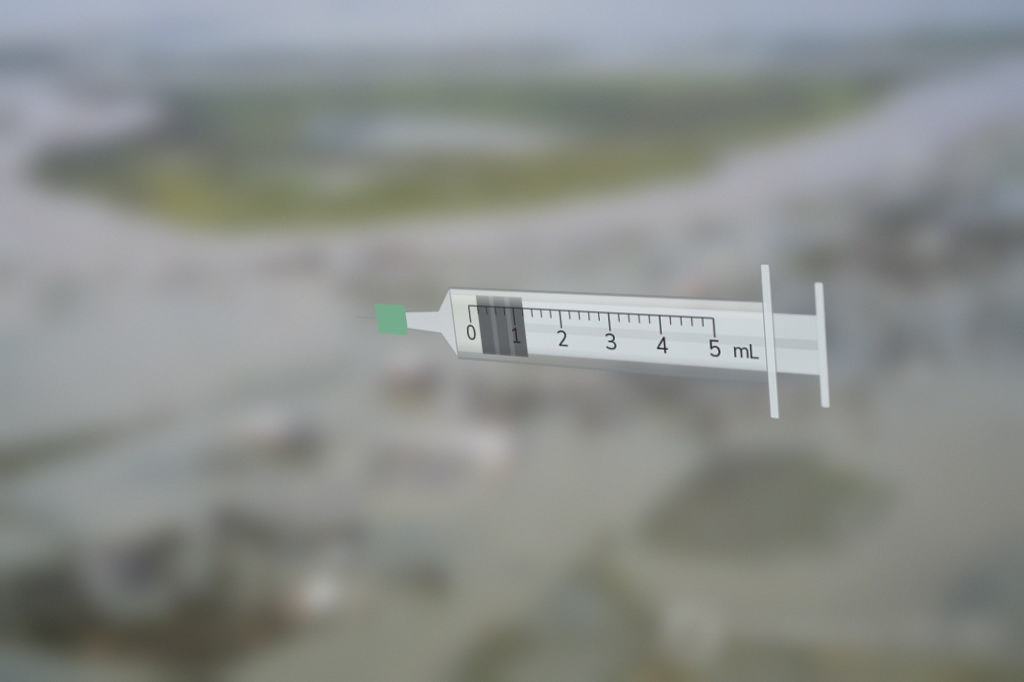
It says 0.2 mL
